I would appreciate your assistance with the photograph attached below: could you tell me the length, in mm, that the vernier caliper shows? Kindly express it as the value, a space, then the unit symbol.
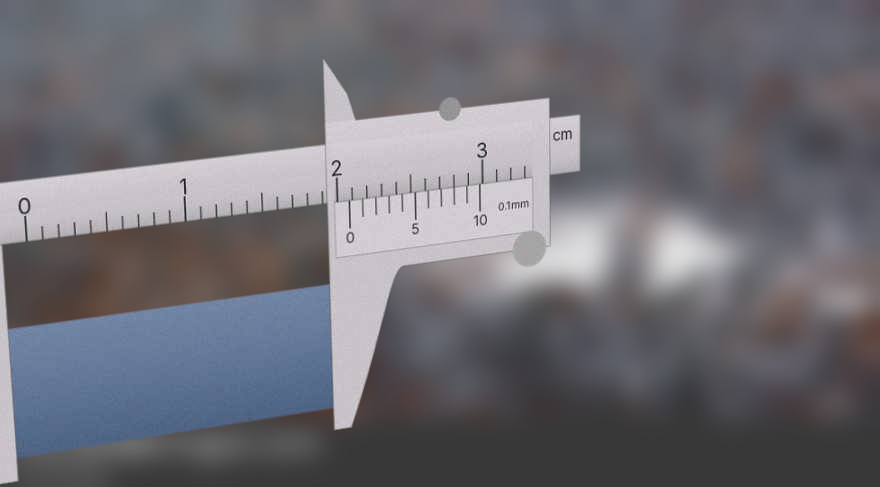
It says 20.8 mm
